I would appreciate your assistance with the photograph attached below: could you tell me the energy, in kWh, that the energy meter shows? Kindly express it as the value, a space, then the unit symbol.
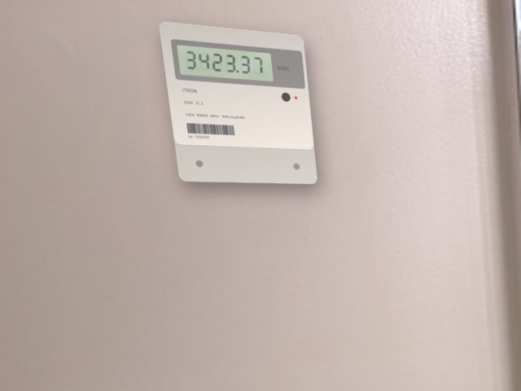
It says 3423.37 kWh
